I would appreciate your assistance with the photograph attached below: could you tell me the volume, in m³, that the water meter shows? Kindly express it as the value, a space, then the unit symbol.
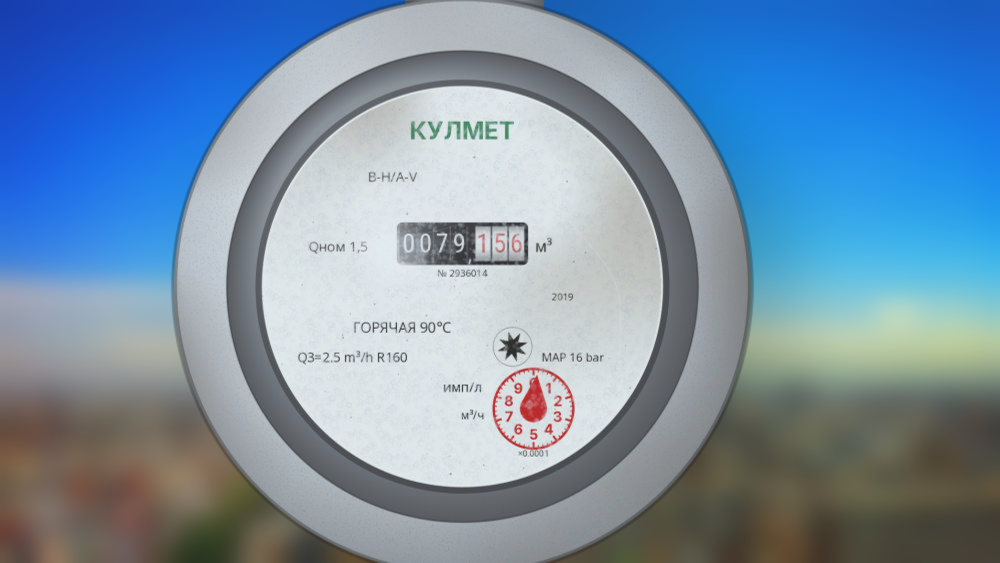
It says 79.1560 m³
